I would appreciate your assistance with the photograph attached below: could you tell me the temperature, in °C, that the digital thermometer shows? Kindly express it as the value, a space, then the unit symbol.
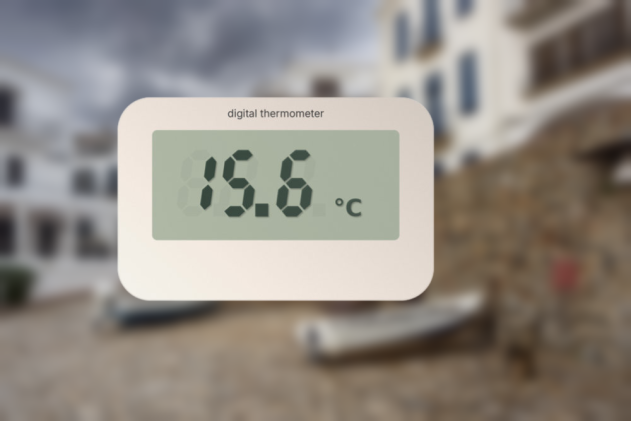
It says 15.6 °C
